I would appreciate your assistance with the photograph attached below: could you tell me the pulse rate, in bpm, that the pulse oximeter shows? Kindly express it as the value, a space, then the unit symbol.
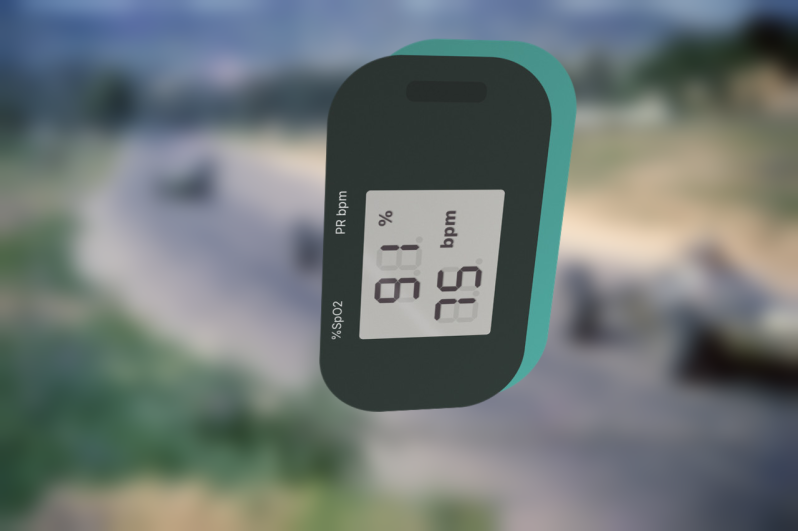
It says 75 bpm
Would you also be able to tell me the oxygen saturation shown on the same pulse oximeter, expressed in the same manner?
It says 91 %
